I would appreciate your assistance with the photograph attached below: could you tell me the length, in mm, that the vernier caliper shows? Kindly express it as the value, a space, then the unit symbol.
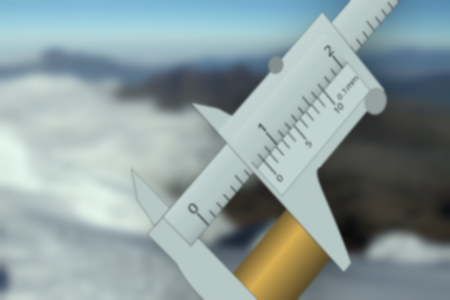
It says 8.0 mm
